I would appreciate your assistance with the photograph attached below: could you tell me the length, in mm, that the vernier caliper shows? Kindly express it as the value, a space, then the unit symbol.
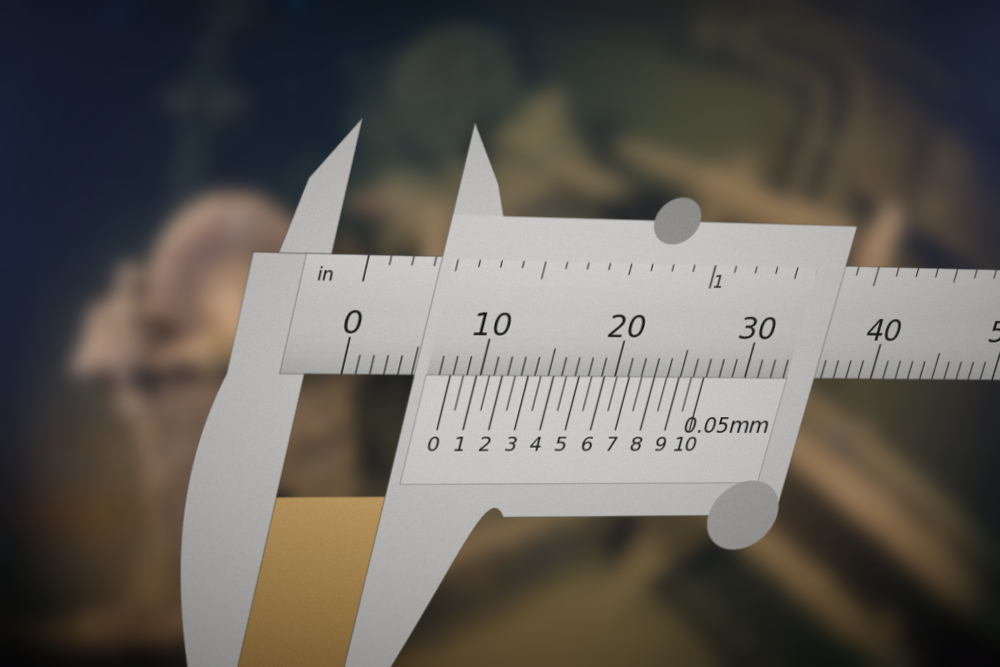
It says 7.8 mm
